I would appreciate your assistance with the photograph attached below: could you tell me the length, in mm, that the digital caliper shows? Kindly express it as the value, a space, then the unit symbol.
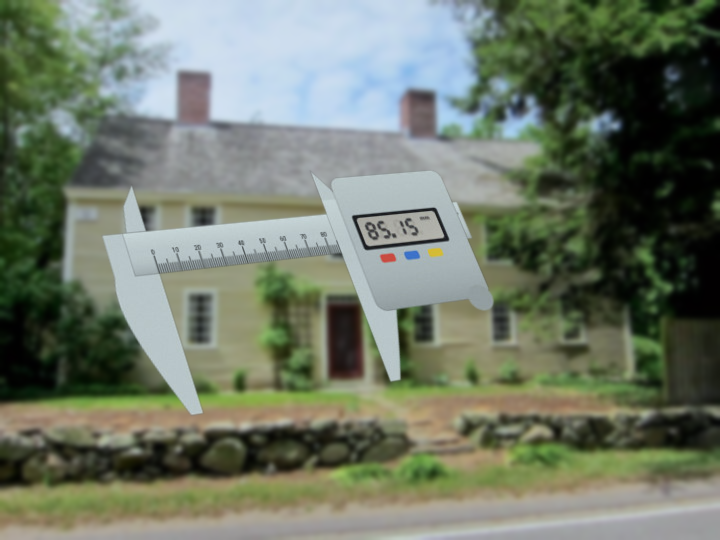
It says 85.15 mm
